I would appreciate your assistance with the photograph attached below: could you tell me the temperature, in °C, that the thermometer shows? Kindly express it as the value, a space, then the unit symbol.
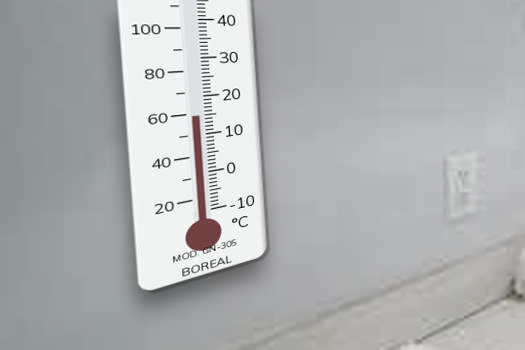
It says 15 °C
